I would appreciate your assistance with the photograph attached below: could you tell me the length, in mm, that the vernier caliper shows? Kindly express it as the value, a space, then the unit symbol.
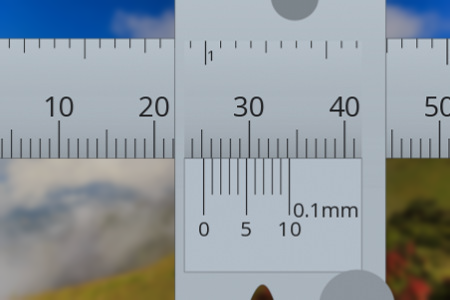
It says 25.2 mm
